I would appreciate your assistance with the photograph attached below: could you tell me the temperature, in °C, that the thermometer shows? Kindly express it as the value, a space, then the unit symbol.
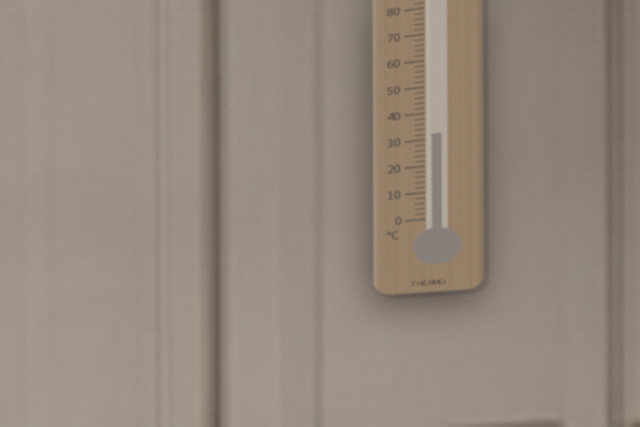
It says 32 °C
